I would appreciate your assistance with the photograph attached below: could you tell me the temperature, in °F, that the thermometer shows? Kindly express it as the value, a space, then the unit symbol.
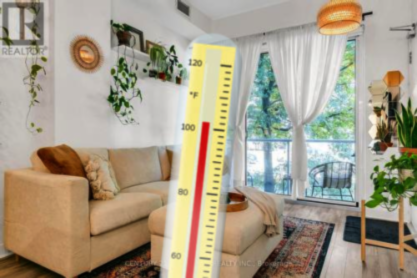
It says 102 °F
